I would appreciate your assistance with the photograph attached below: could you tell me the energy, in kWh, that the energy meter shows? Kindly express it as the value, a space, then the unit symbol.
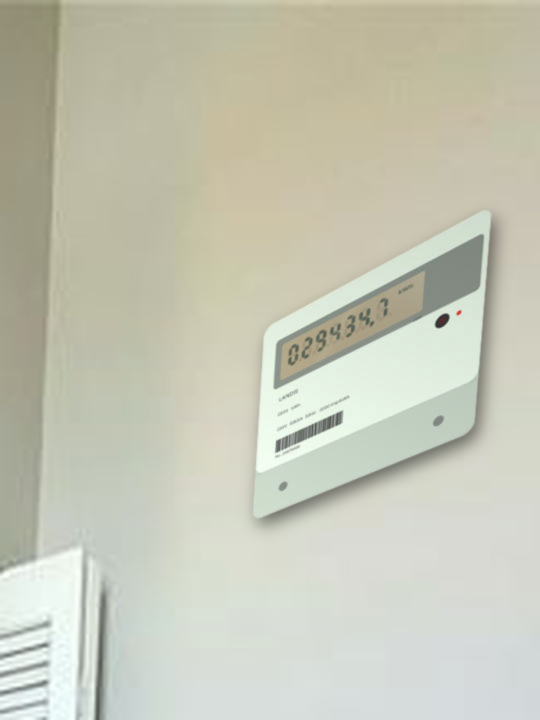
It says 29434.7 kWh
